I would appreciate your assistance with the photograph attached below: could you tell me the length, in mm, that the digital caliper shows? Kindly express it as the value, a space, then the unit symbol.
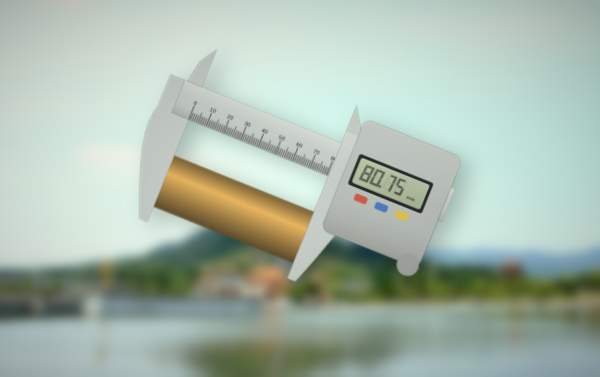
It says 80.75 mm
